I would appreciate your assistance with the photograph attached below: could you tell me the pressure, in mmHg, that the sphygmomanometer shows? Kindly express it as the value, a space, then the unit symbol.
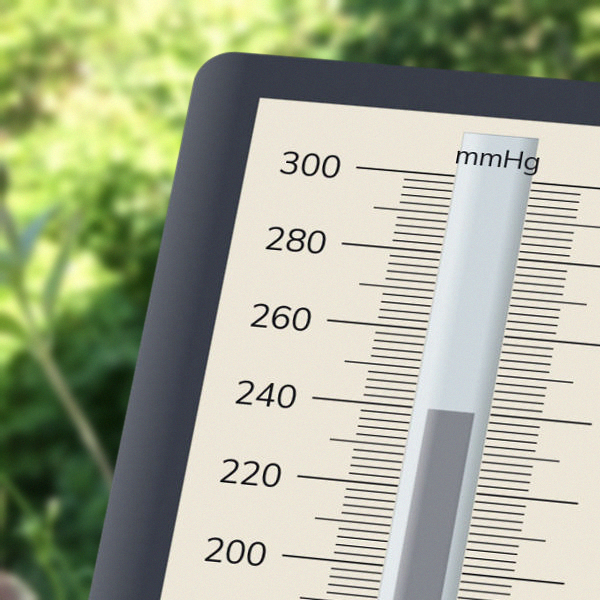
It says 240 mmHg
